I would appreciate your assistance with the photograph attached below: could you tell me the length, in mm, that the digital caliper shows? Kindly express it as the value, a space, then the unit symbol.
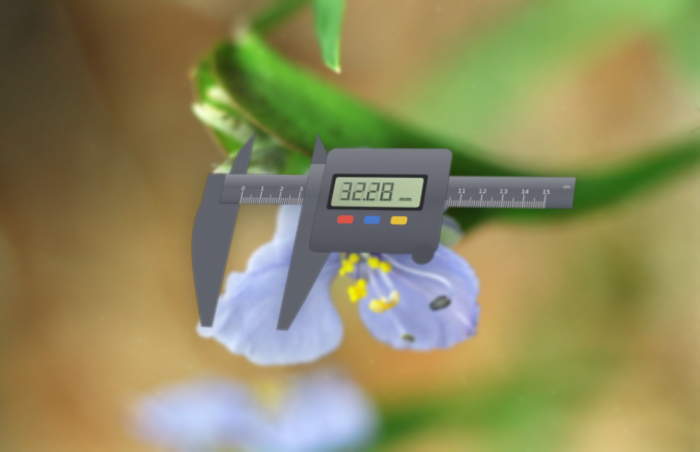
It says 32.28 mm
